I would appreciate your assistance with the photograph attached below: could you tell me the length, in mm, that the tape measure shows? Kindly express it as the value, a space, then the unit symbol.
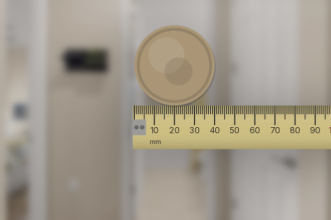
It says 40 mm
